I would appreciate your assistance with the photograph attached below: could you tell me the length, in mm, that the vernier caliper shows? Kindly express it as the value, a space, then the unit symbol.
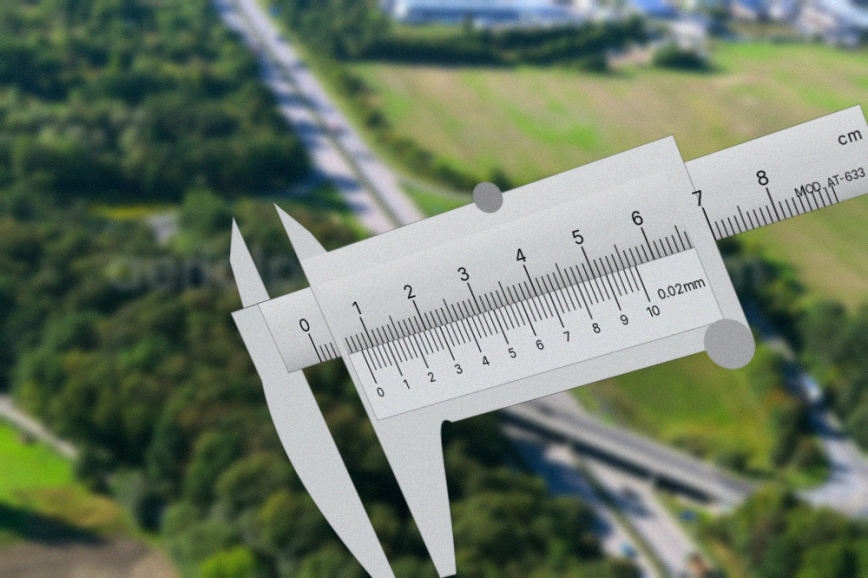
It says 7.8 mm
